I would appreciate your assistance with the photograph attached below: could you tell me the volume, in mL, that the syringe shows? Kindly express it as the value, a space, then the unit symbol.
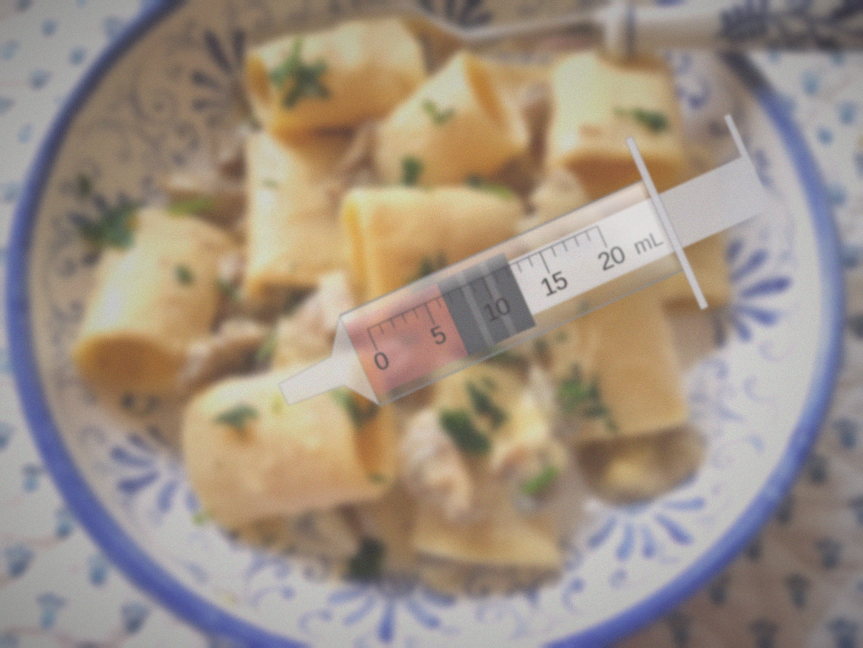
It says 6.5 mL
